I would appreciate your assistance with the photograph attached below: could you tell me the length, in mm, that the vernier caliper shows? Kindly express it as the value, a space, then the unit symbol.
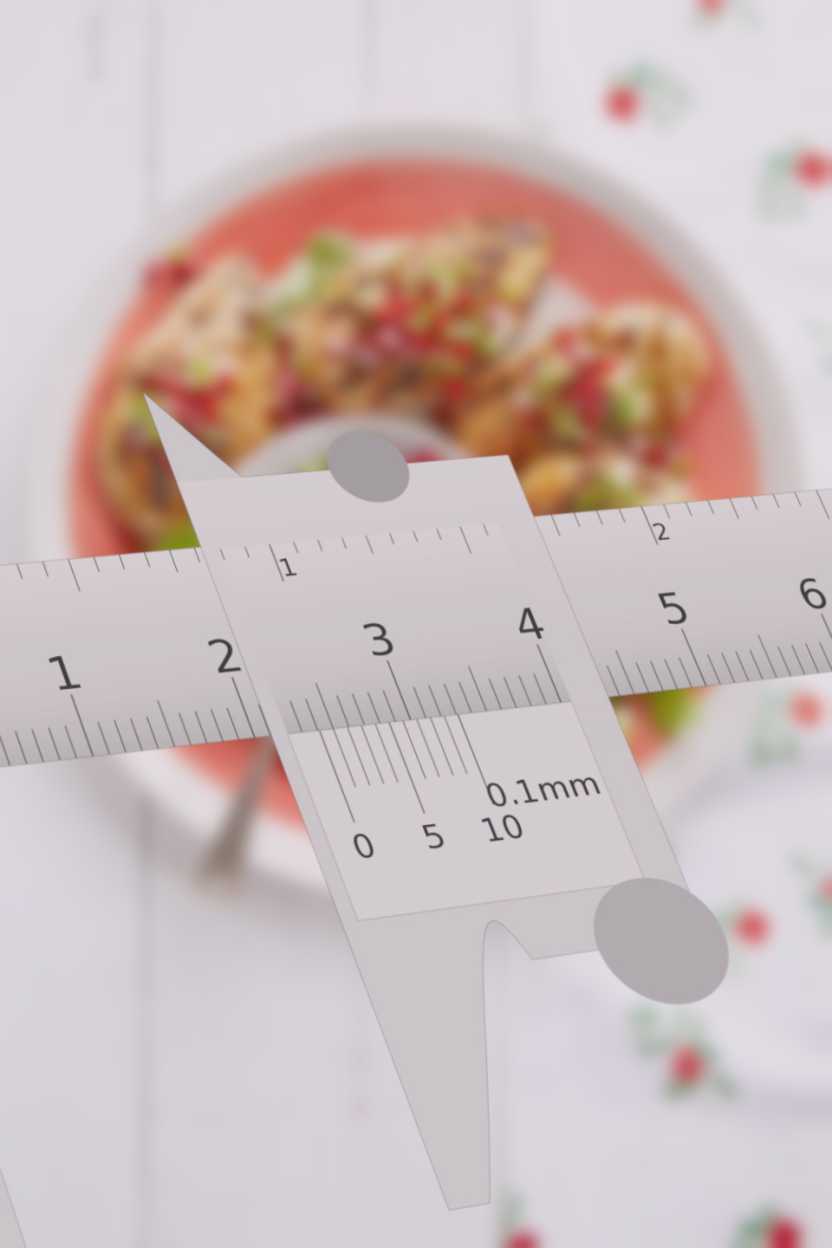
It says 24.1 mm
